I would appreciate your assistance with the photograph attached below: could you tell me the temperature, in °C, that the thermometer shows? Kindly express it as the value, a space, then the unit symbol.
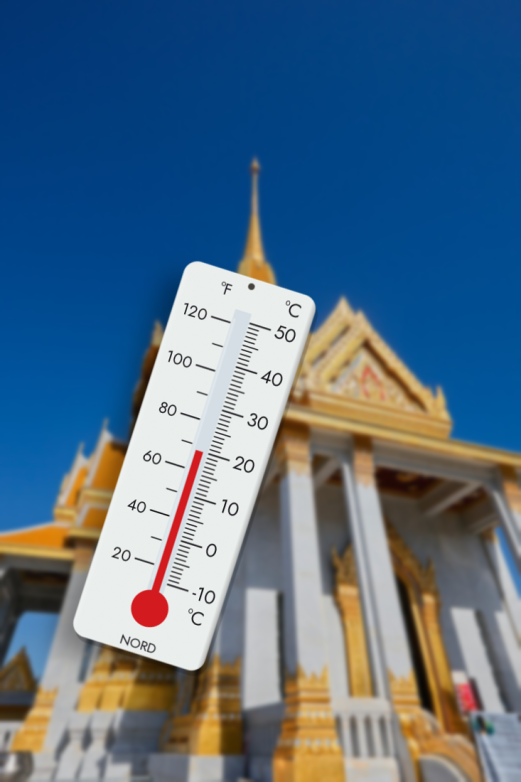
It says 20 °C
